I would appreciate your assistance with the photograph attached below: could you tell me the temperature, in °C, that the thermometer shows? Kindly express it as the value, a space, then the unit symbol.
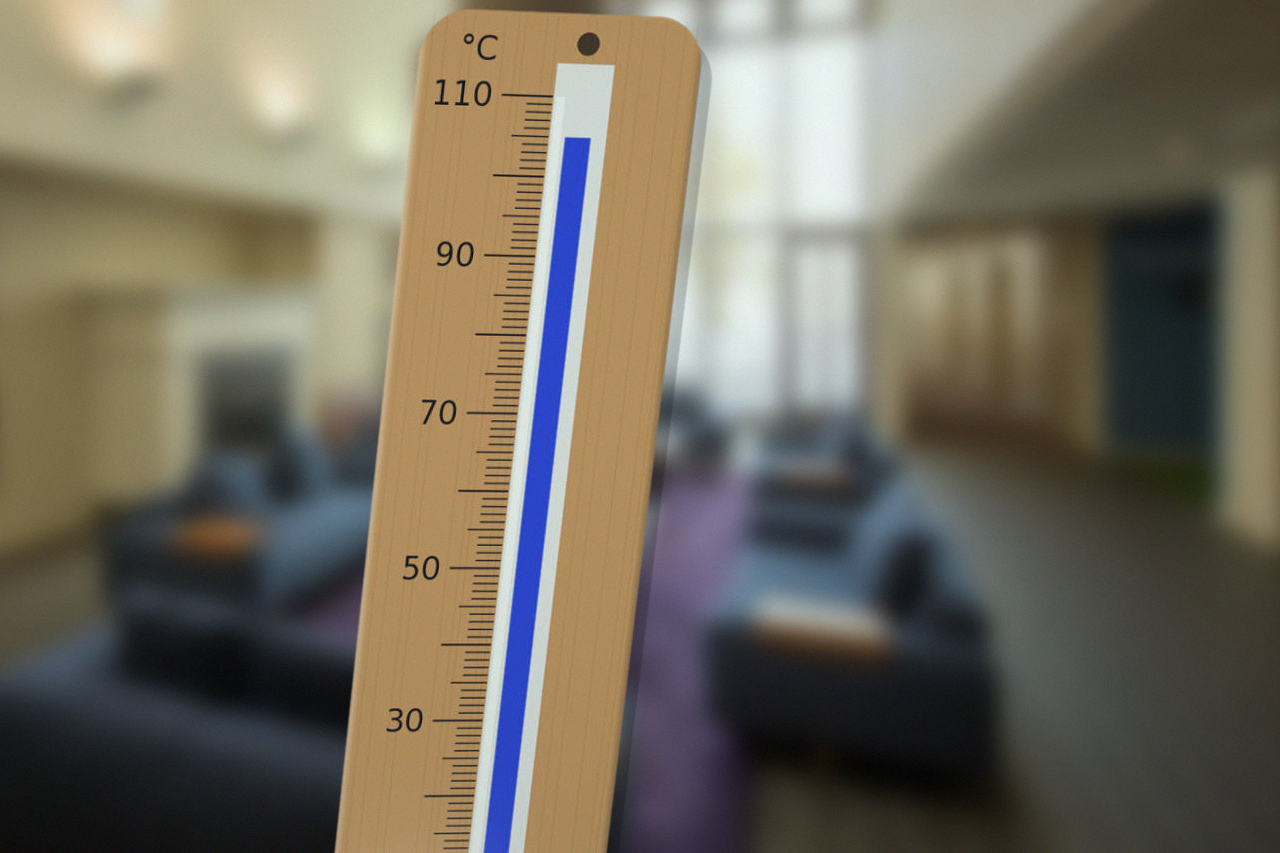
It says 105 °C
